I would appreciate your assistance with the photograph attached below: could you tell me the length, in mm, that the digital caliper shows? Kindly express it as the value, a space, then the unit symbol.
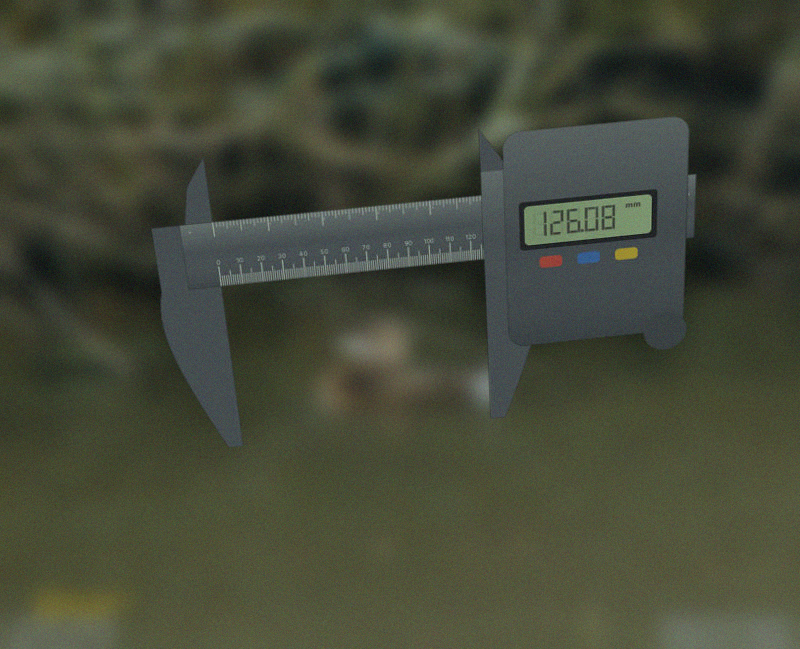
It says 126.08 mm
